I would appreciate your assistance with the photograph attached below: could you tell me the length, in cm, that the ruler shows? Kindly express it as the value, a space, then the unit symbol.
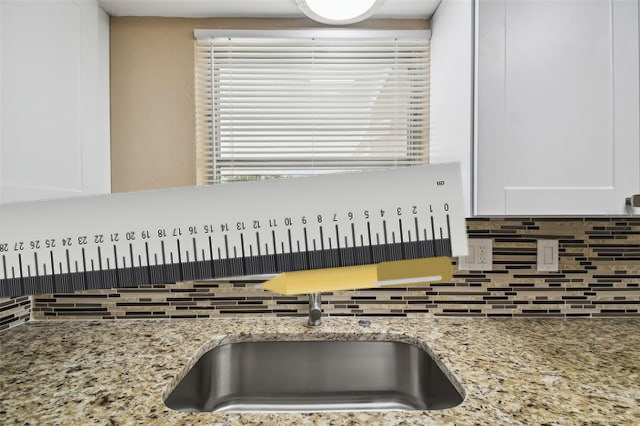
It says 12.5 cm
